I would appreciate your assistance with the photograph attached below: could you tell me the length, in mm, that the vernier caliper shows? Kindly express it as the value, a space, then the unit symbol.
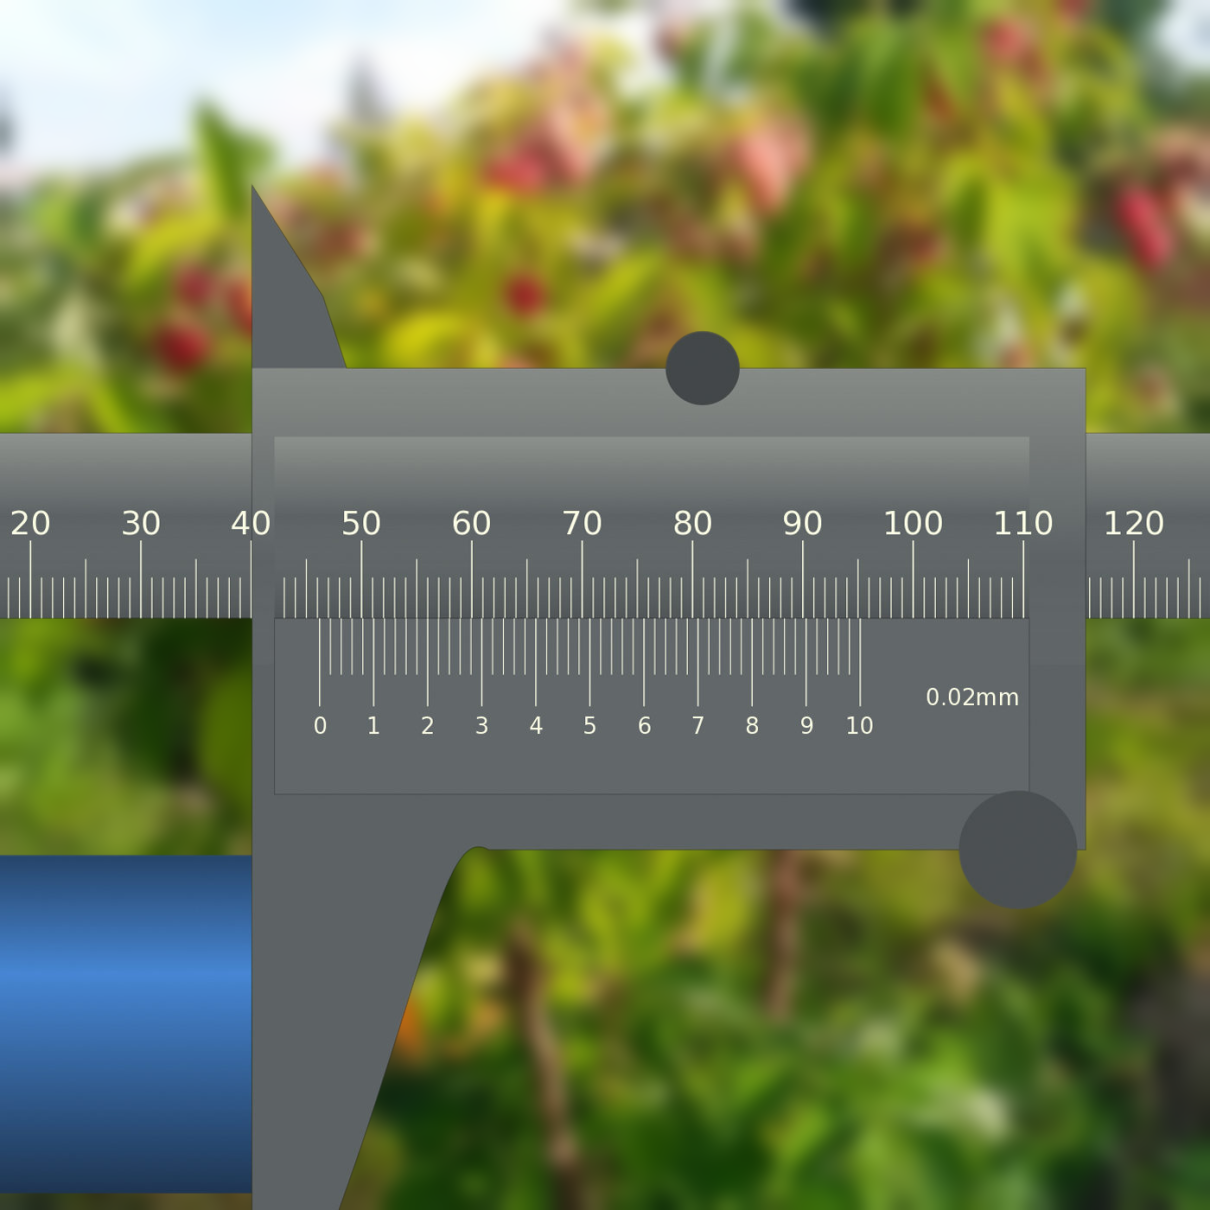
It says 46.2 mm
